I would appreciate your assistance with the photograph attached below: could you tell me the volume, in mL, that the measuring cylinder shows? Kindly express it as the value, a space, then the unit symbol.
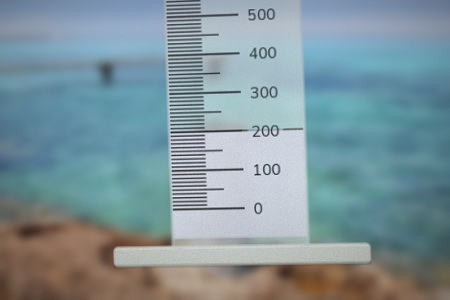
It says 200 mL
